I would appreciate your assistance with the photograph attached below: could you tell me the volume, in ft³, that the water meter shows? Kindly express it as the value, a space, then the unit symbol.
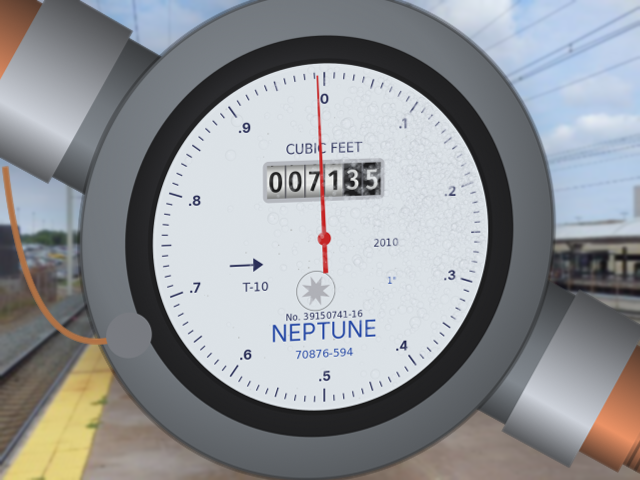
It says 7134.99 ft³
